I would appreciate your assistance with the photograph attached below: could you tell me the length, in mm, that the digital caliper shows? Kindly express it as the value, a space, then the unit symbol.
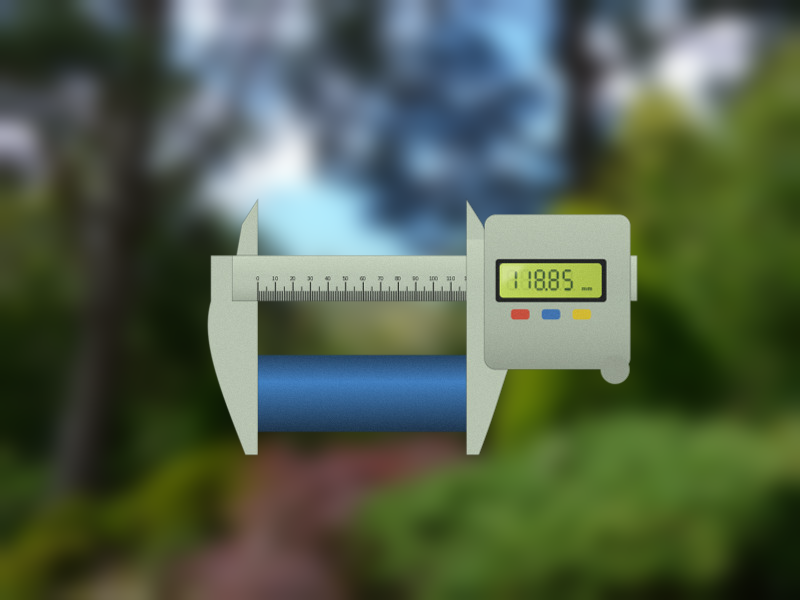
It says 118.85 mm
